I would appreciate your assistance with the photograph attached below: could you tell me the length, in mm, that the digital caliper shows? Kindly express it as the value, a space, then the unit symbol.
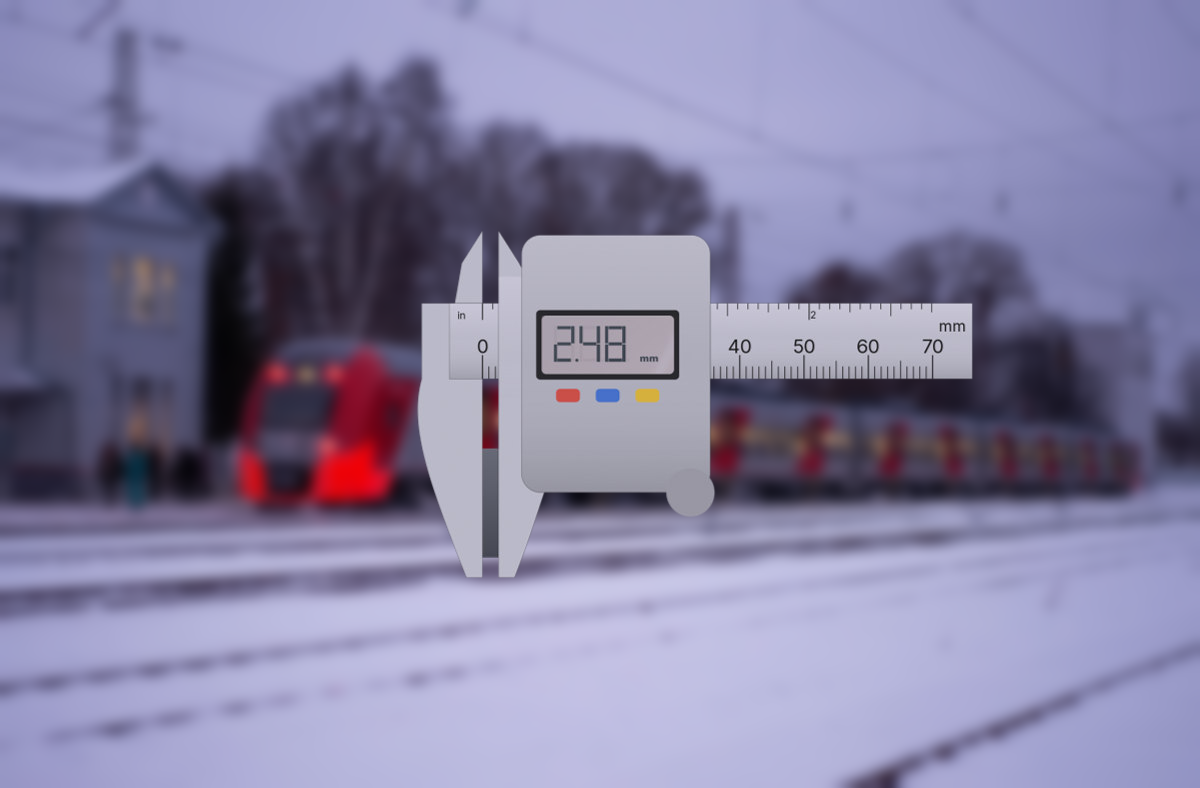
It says 2.48 mm
